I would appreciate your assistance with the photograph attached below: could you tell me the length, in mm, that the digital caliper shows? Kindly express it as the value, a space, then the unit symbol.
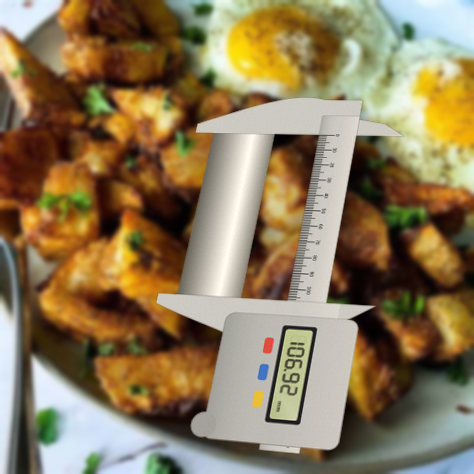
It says 106.92 mm
